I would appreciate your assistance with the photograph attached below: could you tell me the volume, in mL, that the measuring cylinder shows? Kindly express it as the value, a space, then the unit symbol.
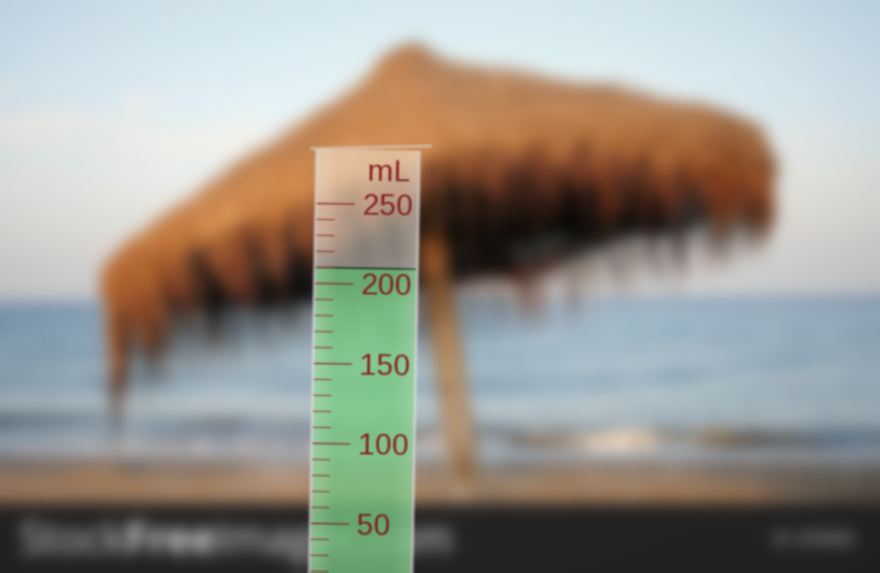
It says 210 mL
